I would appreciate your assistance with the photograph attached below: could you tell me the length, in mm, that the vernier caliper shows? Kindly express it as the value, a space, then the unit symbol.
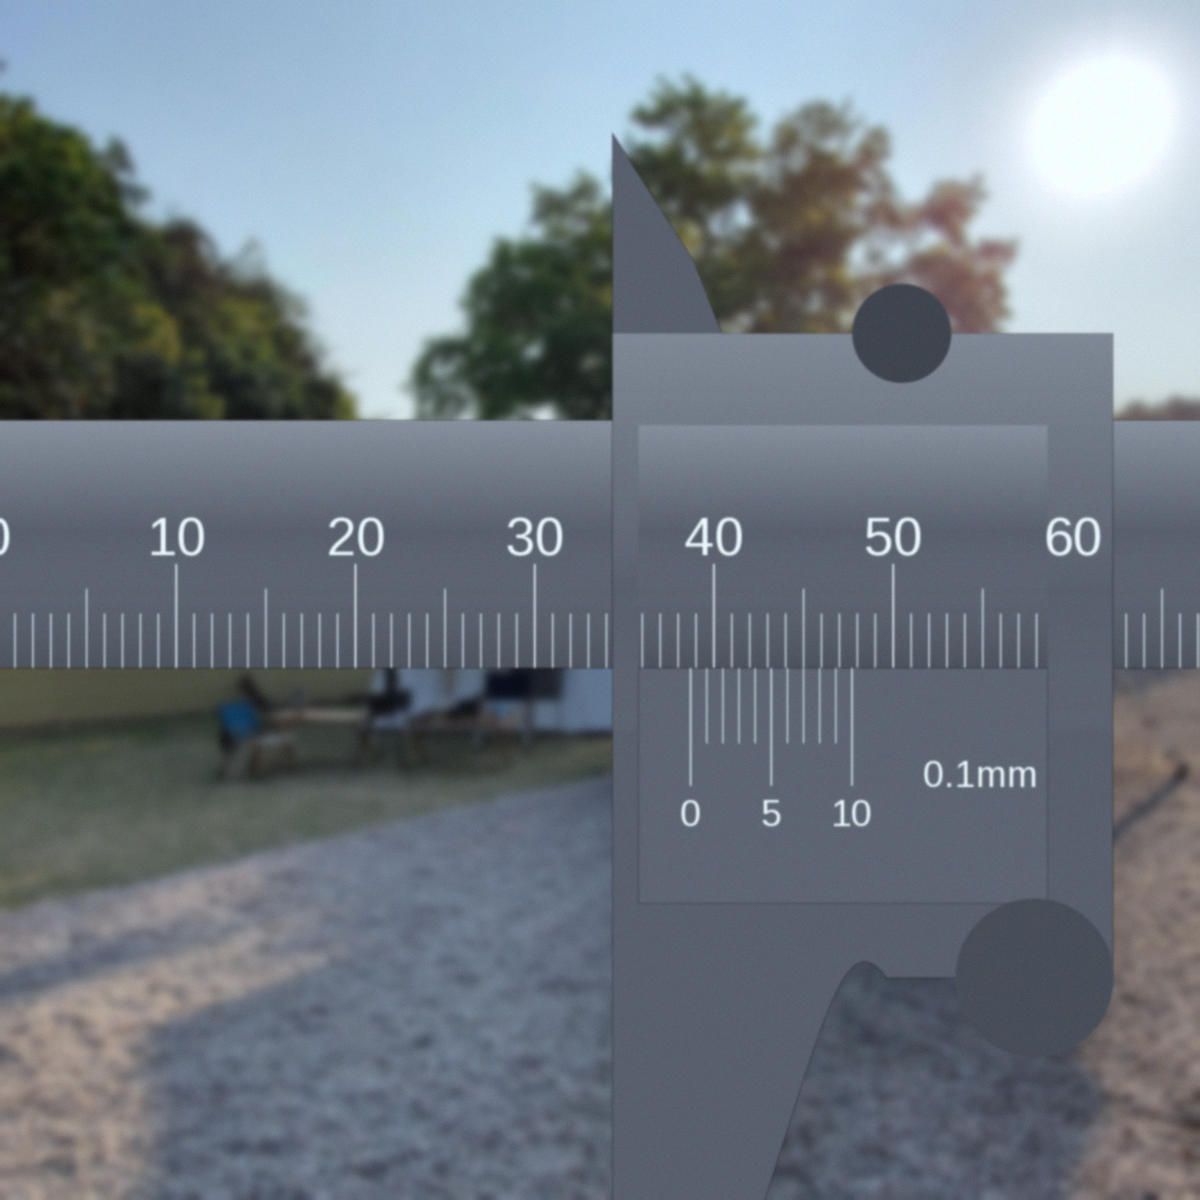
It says 38.7 mm
